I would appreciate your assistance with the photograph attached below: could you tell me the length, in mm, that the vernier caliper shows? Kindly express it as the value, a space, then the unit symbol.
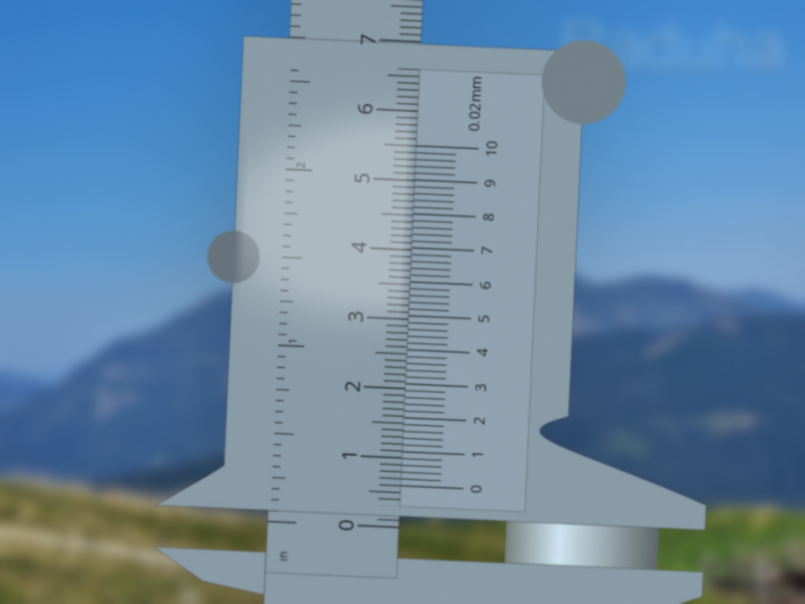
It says 6.0 mm
